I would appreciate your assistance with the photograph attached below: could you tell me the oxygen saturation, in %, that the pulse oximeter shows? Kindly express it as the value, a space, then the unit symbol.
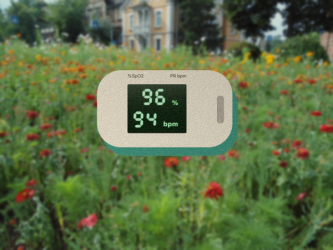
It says 96 %
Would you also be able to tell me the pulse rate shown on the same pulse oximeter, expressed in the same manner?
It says 94 bpm
